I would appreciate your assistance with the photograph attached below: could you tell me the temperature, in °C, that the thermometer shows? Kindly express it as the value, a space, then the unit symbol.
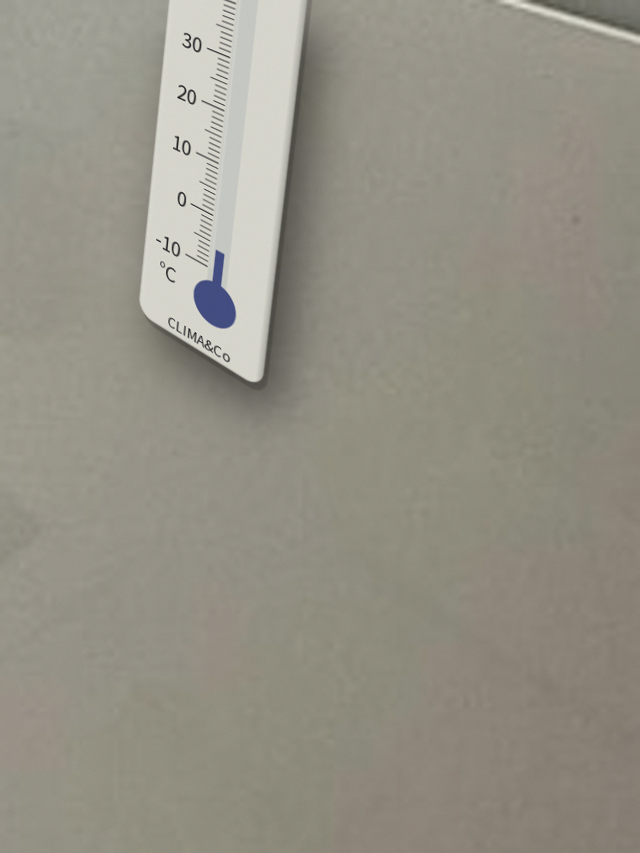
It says -6 °C
